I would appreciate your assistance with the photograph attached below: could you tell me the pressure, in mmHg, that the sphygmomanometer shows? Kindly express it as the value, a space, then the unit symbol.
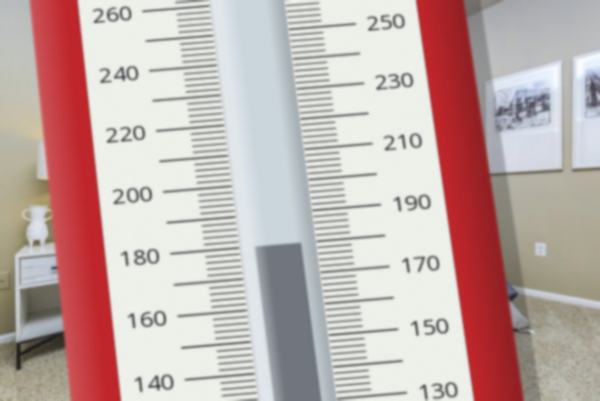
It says 180 mmHg
